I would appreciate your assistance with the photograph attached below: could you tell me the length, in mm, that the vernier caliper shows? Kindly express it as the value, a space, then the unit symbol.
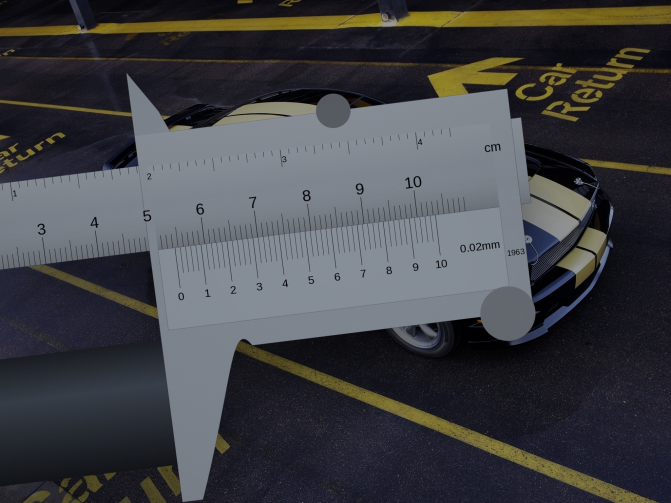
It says 54.4 mm
